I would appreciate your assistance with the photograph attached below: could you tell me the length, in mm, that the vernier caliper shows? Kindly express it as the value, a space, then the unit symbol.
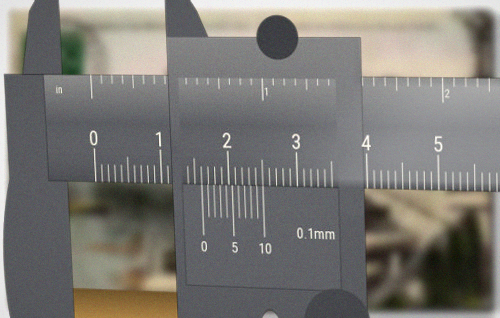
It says 16.0 mm
